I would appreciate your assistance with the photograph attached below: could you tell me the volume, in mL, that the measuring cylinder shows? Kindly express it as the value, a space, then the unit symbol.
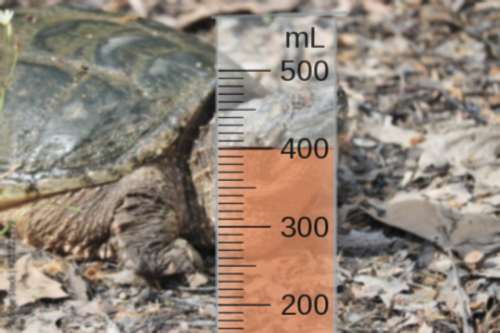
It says 400 mL
